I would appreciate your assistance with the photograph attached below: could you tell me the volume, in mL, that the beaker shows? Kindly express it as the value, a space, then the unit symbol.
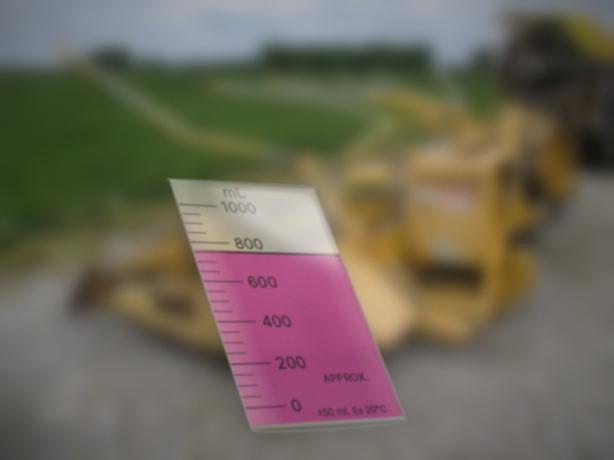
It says 750 mL
